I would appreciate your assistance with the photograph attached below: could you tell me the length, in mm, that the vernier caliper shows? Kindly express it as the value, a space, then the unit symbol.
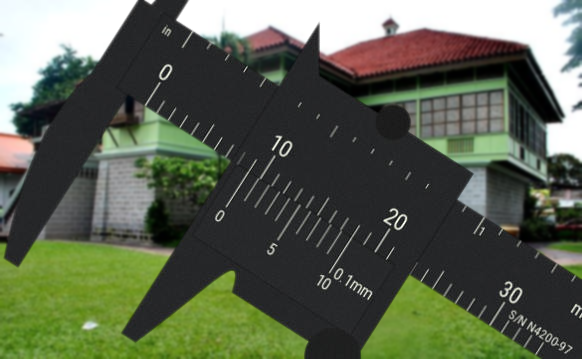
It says 9.0 mm
